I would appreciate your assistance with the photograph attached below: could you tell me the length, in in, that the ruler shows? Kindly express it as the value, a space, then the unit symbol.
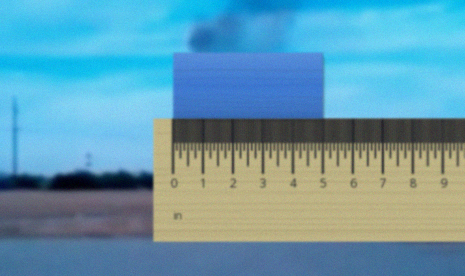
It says 5 in
